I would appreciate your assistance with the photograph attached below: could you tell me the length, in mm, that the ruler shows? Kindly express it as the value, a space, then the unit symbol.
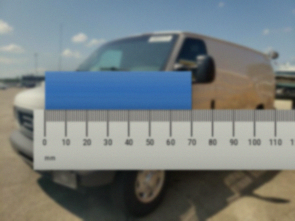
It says 70 mm
